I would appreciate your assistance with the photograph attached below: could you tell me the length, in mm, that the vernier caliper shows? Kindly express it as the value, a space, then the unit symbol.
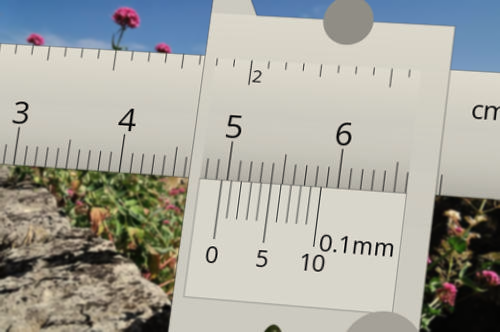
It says 49.5 mm
